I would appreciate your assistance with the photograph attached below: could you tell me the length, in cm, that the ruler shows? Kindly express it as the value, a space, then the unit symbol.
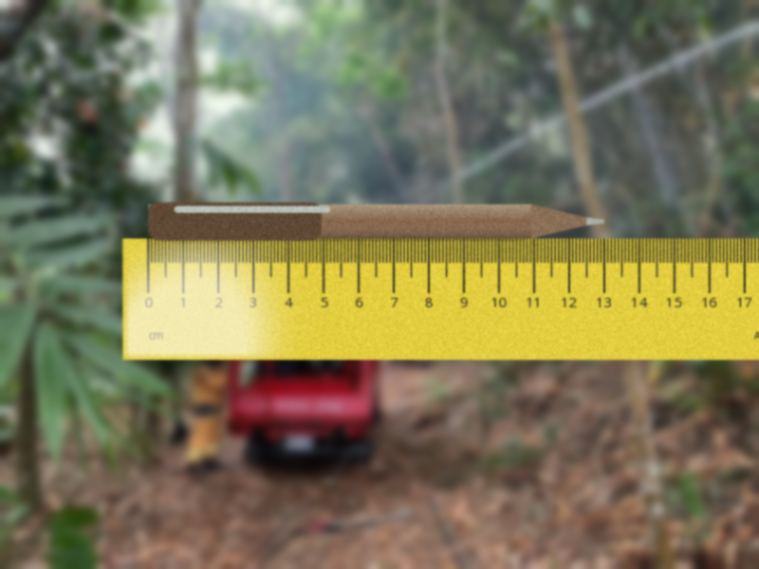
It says 13 cm
